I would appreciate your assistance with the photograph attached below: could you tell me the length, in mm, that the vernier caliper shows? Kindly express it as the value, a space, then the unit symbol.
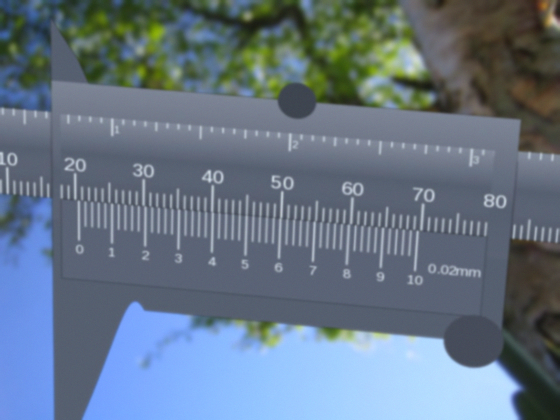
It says 20.5 mm
